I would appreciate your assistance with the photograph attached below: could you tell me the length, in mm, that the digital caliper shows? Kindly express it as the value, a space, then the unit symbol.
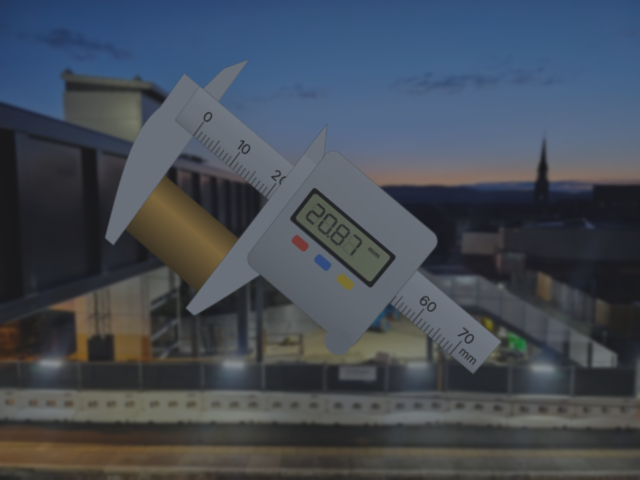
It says 20.87 mm
